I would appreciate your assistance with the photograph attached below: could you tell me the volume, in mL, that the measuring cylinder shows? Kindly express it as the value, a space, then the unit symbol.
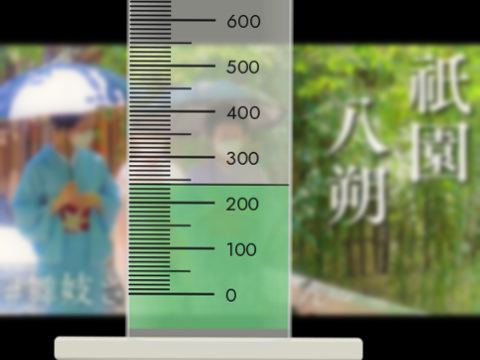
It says 240 mL
